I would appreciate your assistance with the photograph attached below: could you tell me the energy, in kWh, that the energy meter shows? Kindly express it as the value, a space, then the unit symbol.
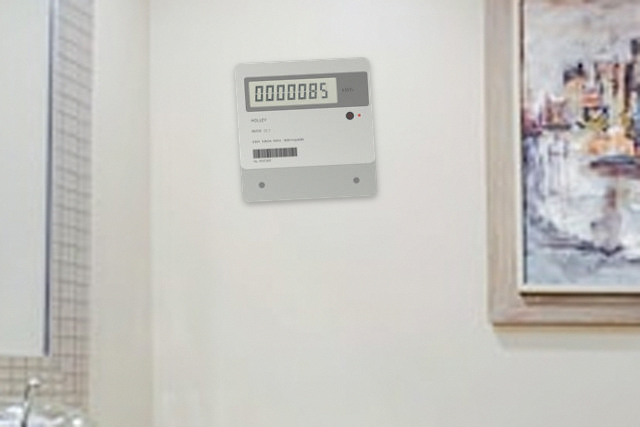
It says 85 kWh
